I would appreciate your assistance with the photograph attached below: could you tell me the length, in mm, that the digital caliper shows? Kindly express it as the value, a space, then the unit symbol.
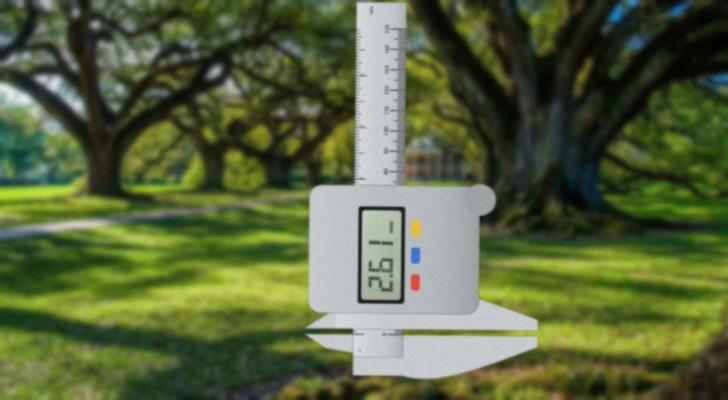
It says 2.61 mm
